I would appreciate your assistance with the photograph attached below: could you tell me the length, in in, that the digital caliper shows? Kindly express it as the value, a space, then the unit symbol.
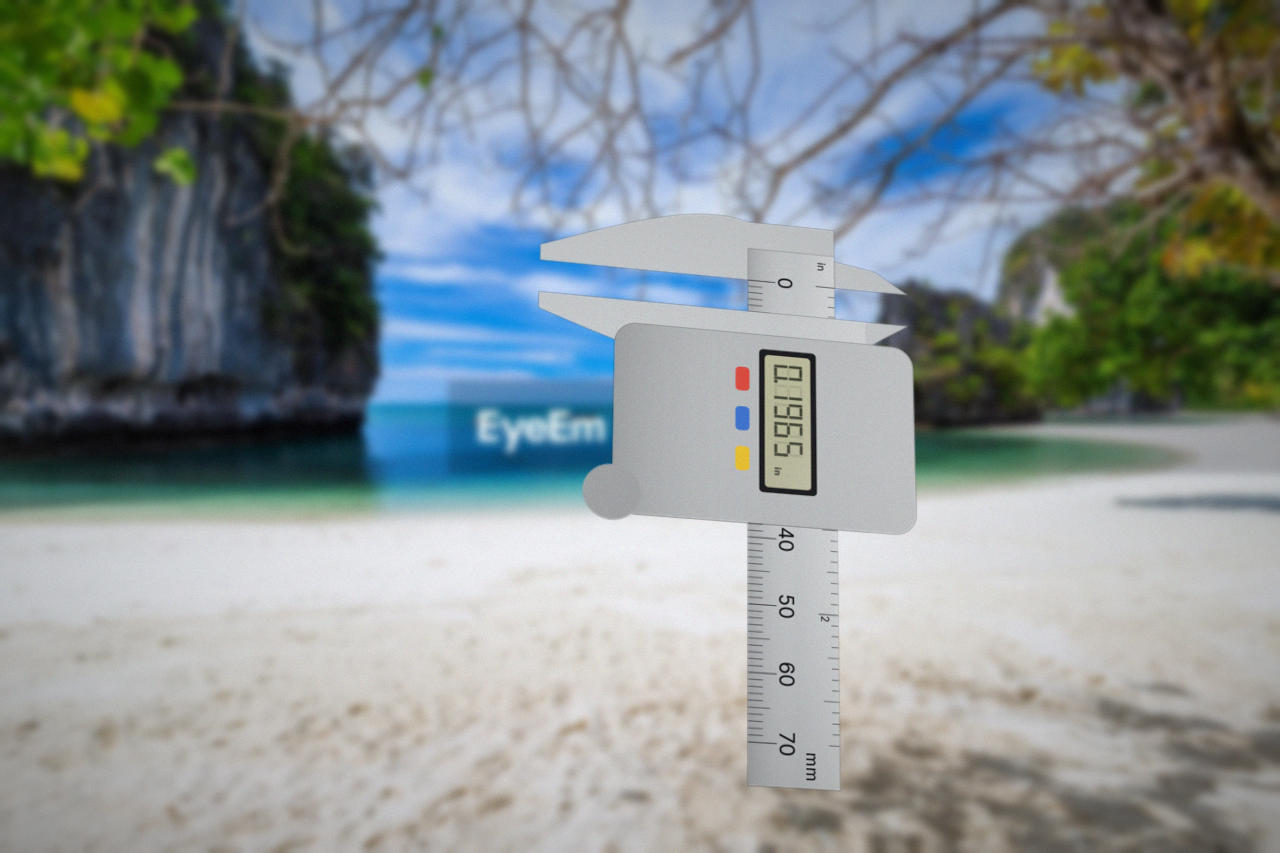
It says 0.1965 in
